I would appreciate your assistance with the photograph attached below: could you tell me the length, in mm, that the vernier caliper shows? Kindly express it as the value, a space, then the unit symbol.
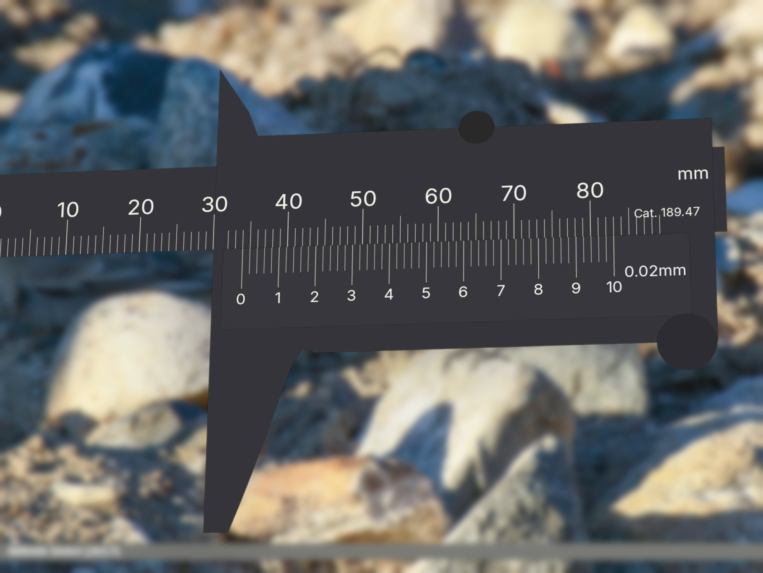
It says 34.0 mm
